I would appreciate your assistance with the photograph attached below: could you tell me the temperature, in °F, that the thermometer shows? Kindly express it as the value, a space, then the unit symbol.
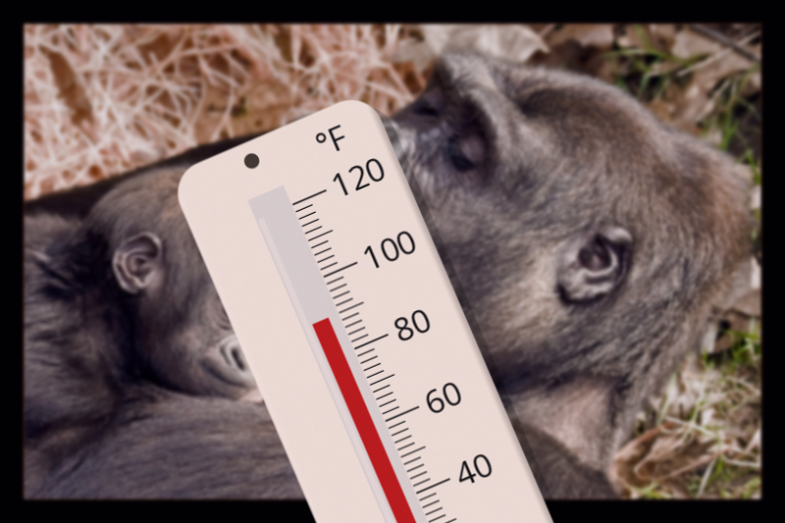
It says 90 °F
